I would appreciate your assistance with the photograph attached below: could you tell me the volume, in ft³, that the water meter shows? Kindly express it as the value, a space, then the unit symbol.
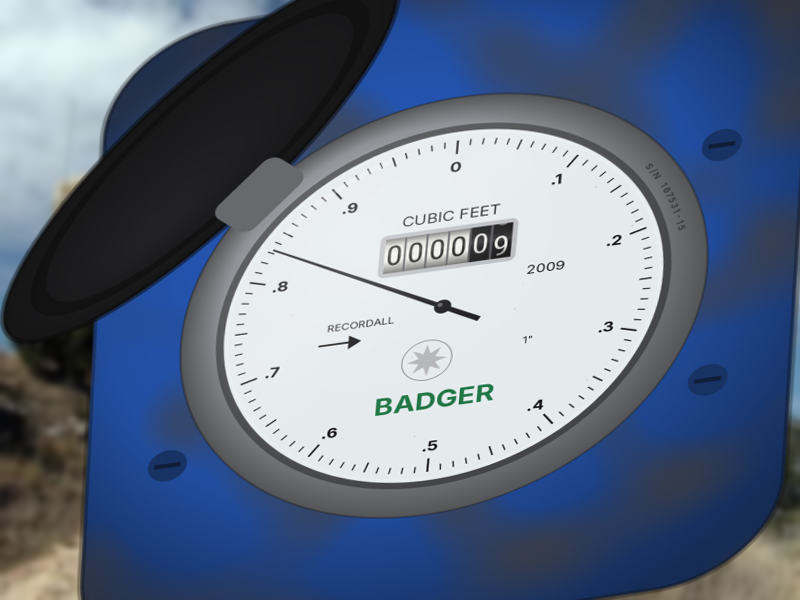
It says 8.83 ft³
